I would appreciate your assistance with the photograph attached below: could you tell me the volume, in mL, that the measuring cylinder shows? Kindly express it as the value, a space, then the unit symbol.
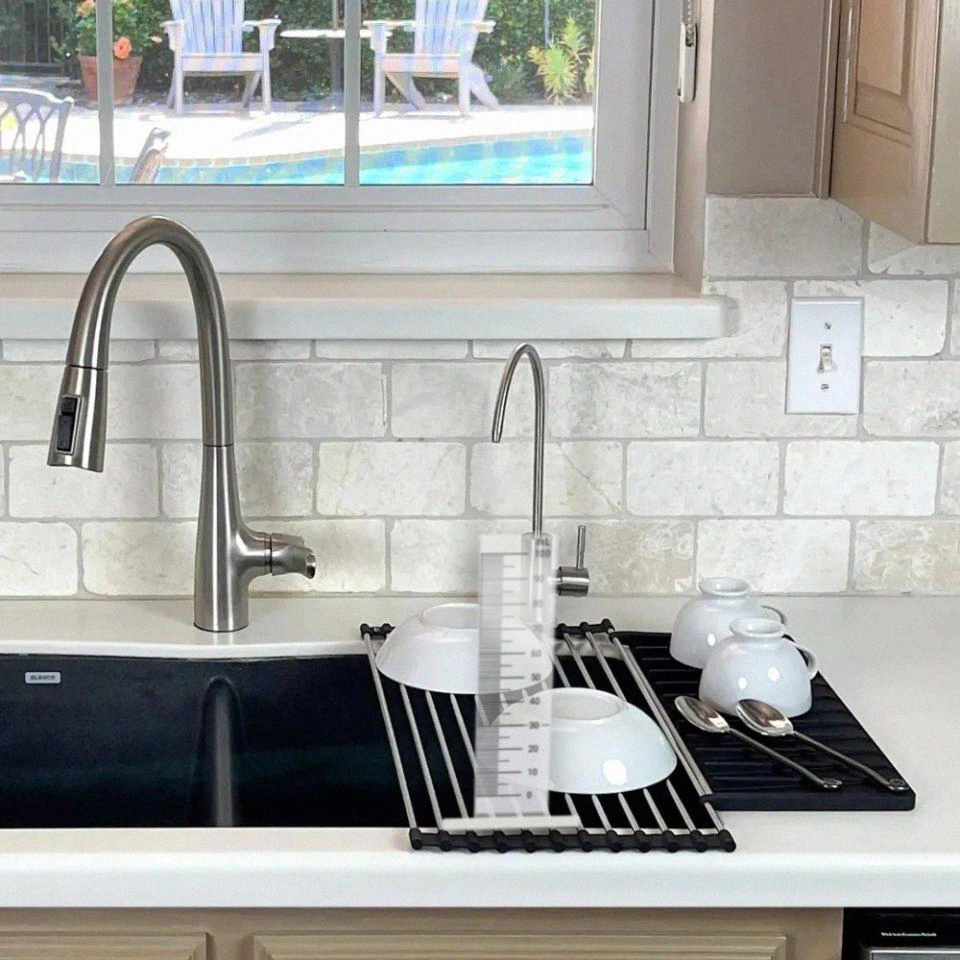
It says 30 mL
